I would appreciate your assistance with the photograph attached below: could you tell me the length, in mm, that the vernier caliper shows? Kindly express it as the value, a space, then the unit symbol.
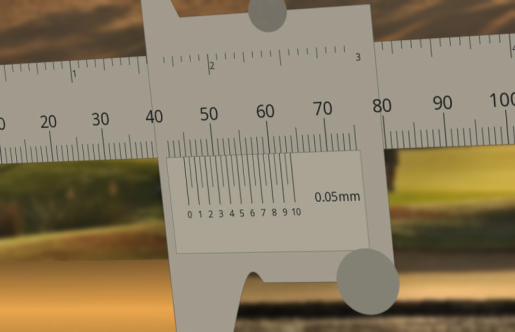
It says 44.6 mm
